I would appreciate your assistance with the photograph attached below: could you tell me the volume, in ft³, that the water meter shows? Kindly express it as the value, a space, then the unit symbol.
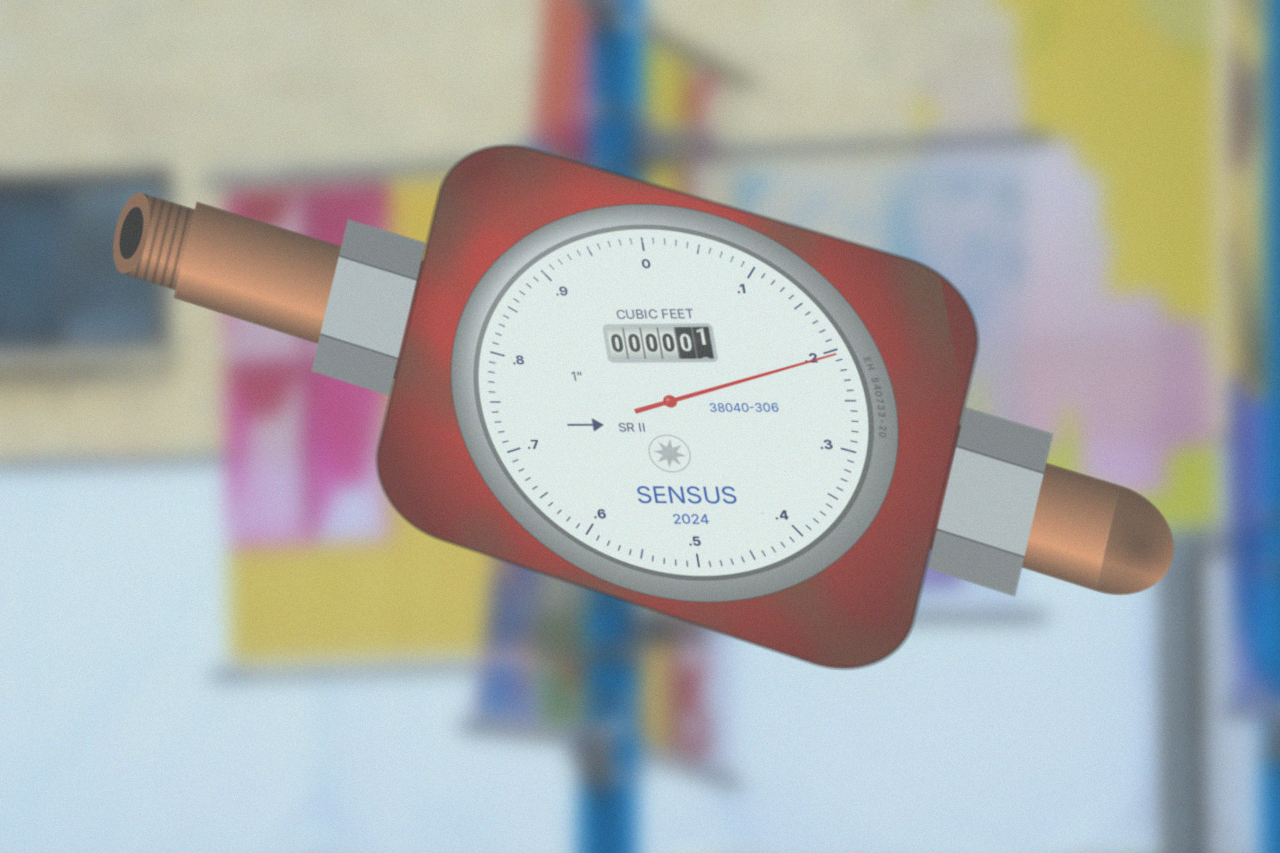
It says 1.20 ft³
